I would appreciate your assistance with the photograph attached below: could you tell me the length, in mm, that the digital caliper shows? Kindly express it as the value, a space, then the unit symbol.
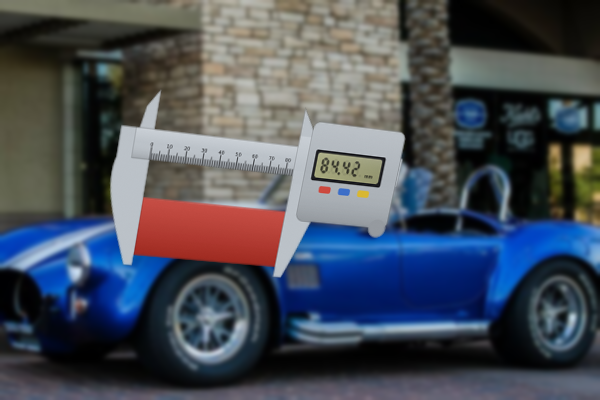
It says 84.42 mm
